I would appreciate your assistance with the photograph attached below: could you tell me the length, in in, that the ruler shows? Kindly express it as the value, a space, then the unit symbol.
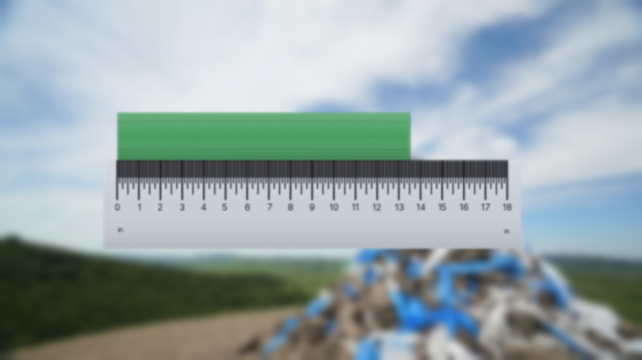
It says 13.5 in
